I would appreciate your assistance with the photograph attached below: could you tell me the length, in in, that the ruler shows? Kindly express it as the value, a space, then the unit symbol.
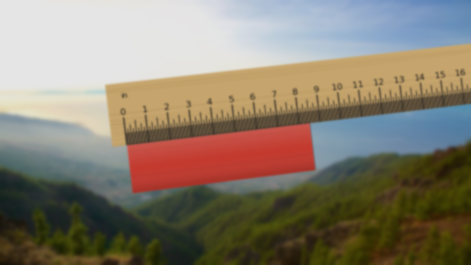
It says 8.5 in
